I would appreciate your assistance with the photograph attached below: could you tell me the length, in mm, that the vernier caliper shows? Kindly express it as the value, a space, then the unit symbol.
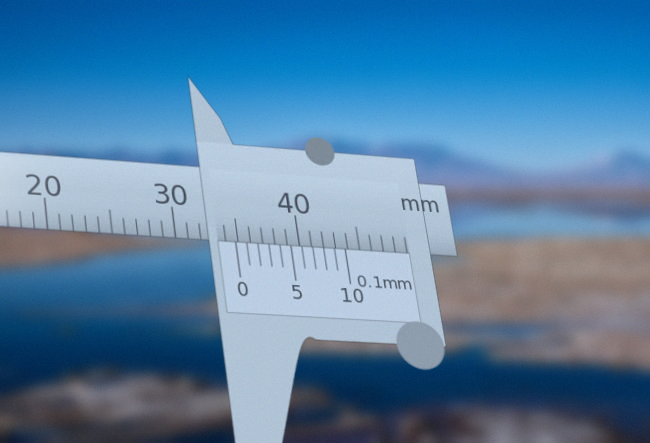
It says 34.8 mm
